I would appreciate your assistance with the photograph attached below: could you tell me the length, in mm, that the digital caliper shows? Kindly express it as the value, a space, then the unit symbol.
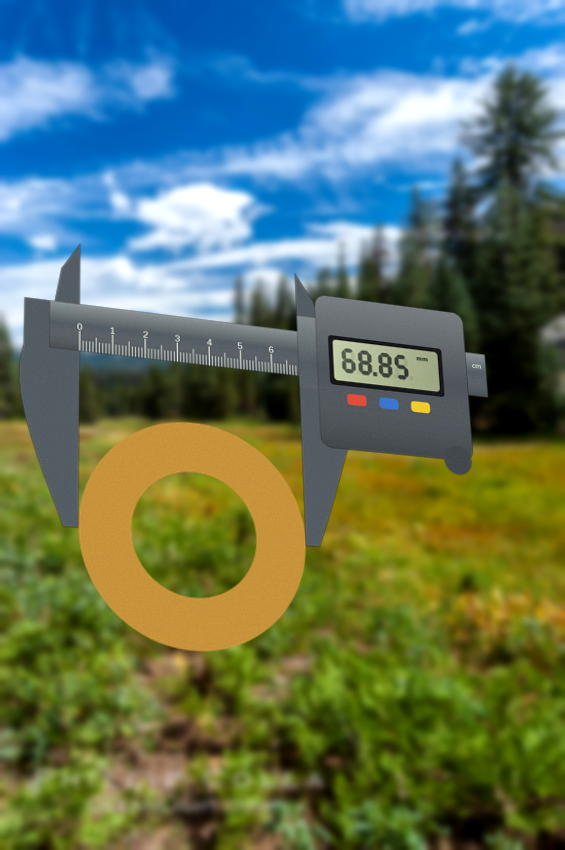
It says 68.85 mm
